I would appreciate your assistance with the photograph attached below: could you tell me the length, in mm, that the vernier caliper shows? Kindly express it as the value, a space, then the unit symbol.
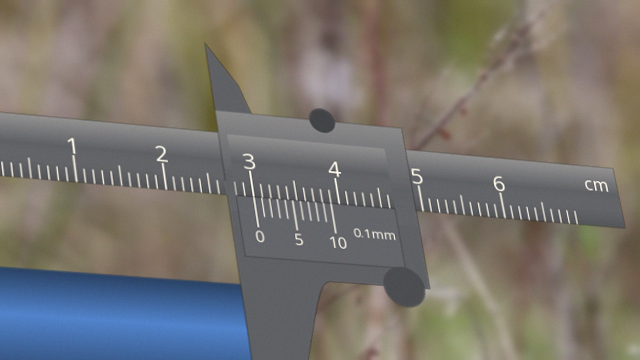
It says 30.0 mm
